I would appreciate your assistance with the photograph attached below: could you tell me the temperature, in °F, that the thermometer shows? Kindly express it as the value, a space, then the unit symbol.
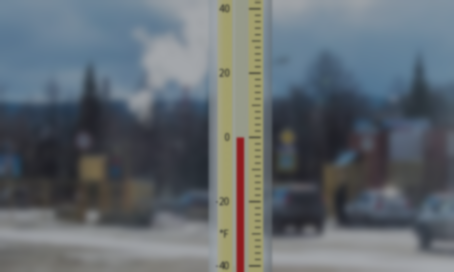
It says 0 °F
